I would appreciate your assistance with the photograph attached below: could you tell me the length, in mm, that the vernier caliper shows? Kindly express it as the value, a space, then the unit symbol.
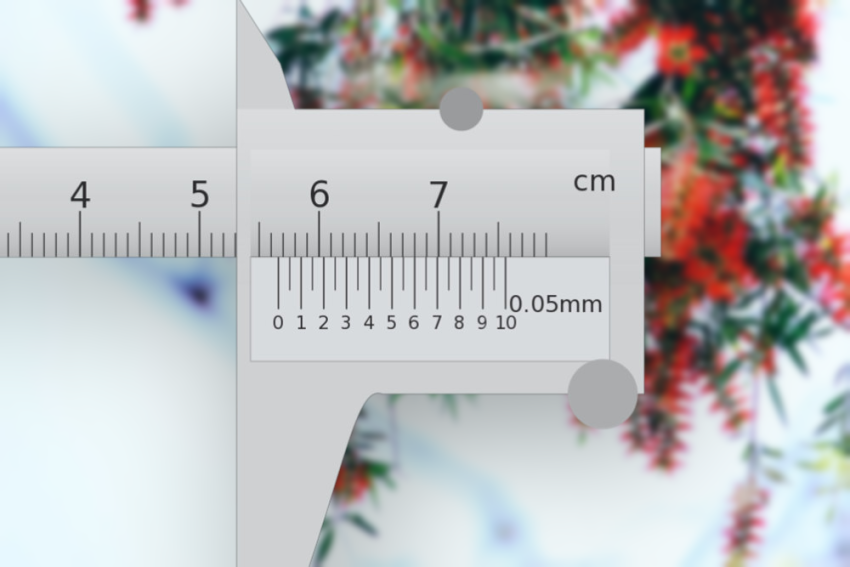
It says 56.6 mm
